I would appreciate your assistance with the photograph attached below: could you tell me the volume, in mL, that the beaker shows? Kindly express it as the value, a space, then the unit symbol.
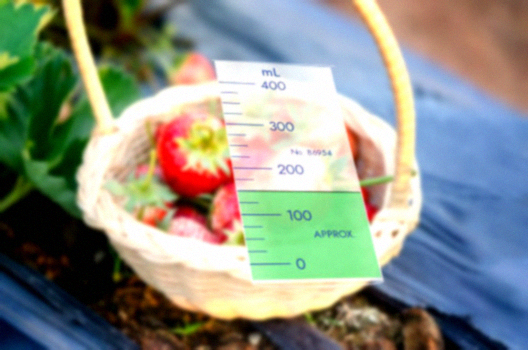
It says 150 mL
